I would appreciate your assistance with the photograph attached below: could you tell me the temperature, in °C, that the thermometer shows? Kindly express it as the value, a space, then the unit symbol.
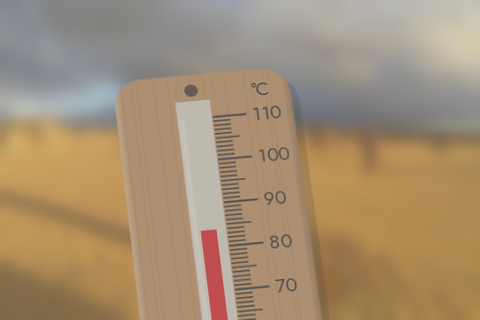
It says 84 °C
